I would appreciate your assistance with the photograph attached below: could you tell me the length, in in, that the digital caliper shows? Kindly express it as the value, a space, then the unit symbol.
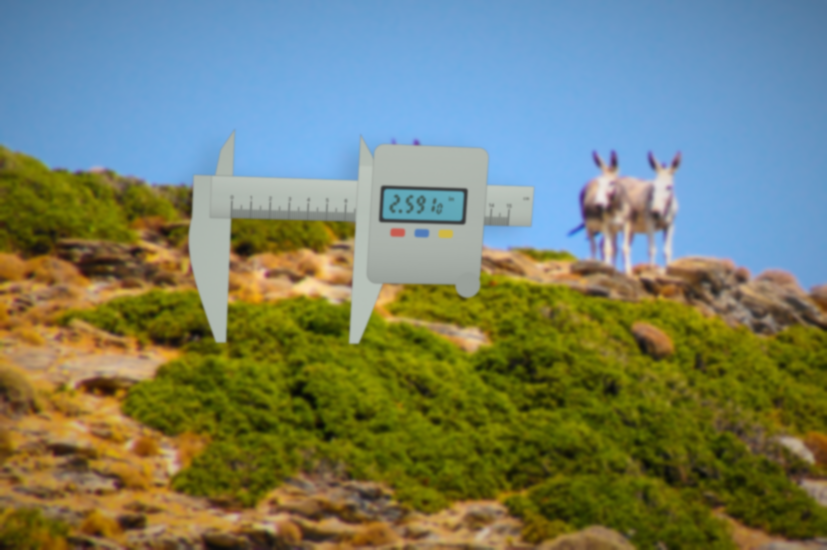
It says 2.5910 in
